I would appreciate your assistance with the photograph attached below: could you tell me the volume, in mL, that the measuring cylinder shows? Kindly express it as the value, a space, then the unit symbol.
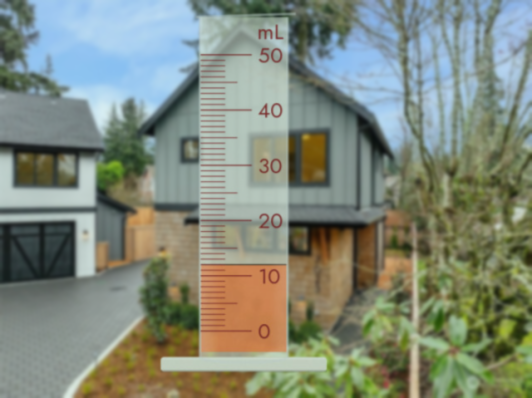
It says 12 mL
